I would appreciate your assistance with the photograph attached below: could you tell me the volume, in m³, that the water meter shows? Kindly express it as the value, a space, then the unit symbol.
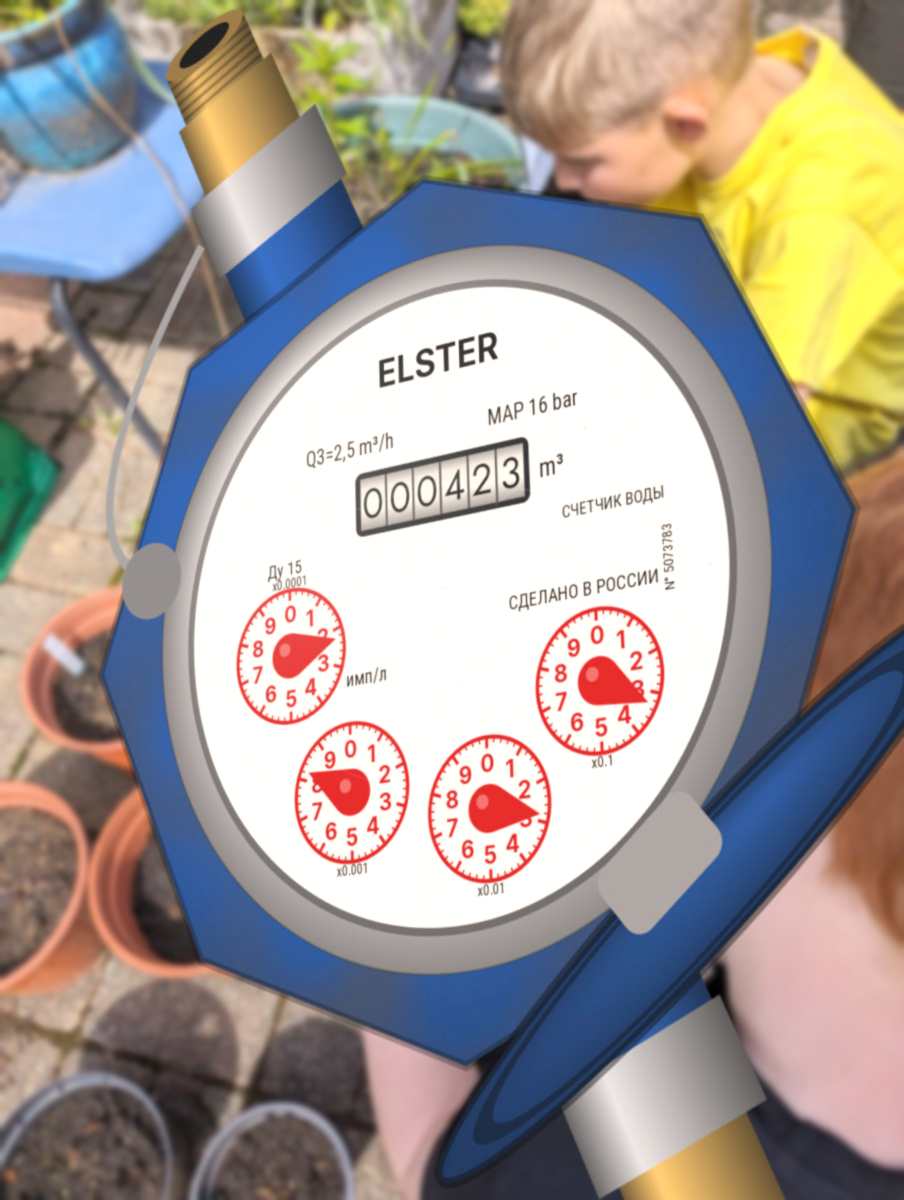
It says 423.3282 m³
